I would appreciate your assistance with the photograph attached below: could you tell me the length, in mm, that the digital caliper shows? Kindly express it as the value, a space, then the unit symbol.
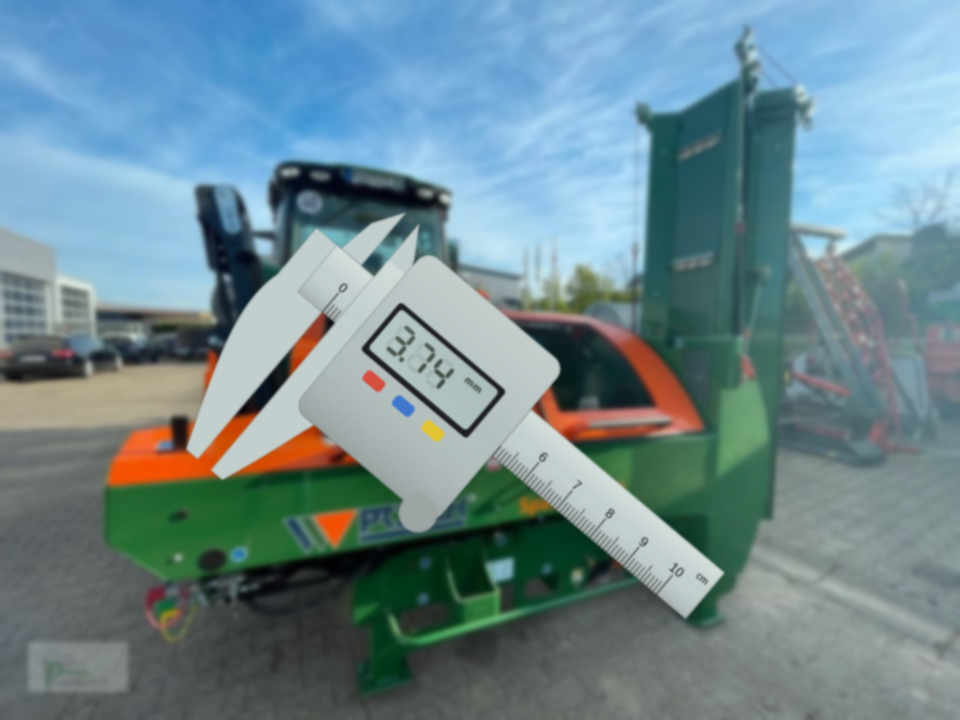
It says 3.74 mm
